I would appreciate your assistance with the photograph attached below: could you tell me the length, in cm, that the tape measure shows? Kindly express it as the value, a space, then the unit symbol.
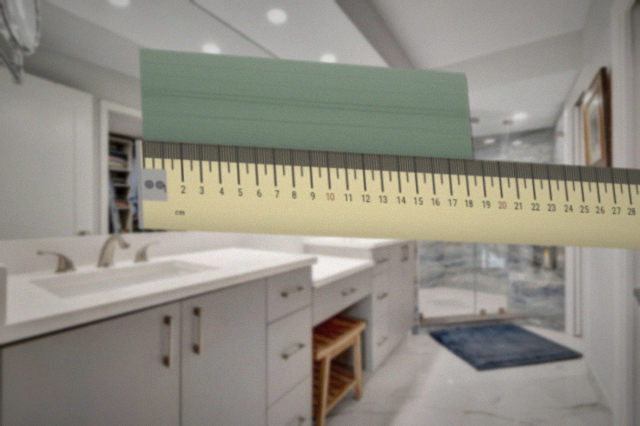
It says 18.5 cm
